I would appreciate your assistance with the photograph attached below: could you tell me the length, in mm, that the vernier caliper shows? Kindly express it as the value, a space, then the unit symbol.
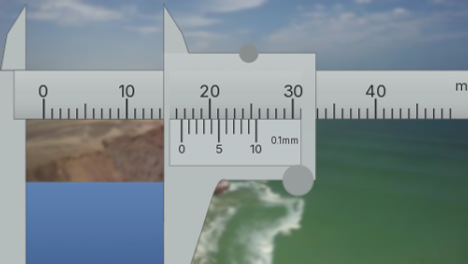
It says 16.6 mm
